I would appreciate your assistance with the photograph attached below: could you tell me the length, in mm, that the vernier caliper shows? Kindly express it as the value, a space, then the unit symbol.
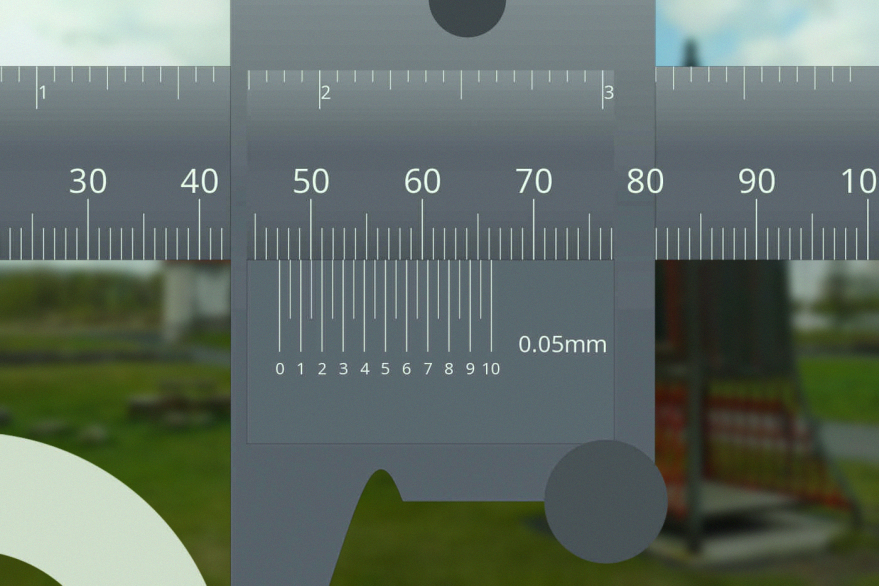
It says 47.2 mm
